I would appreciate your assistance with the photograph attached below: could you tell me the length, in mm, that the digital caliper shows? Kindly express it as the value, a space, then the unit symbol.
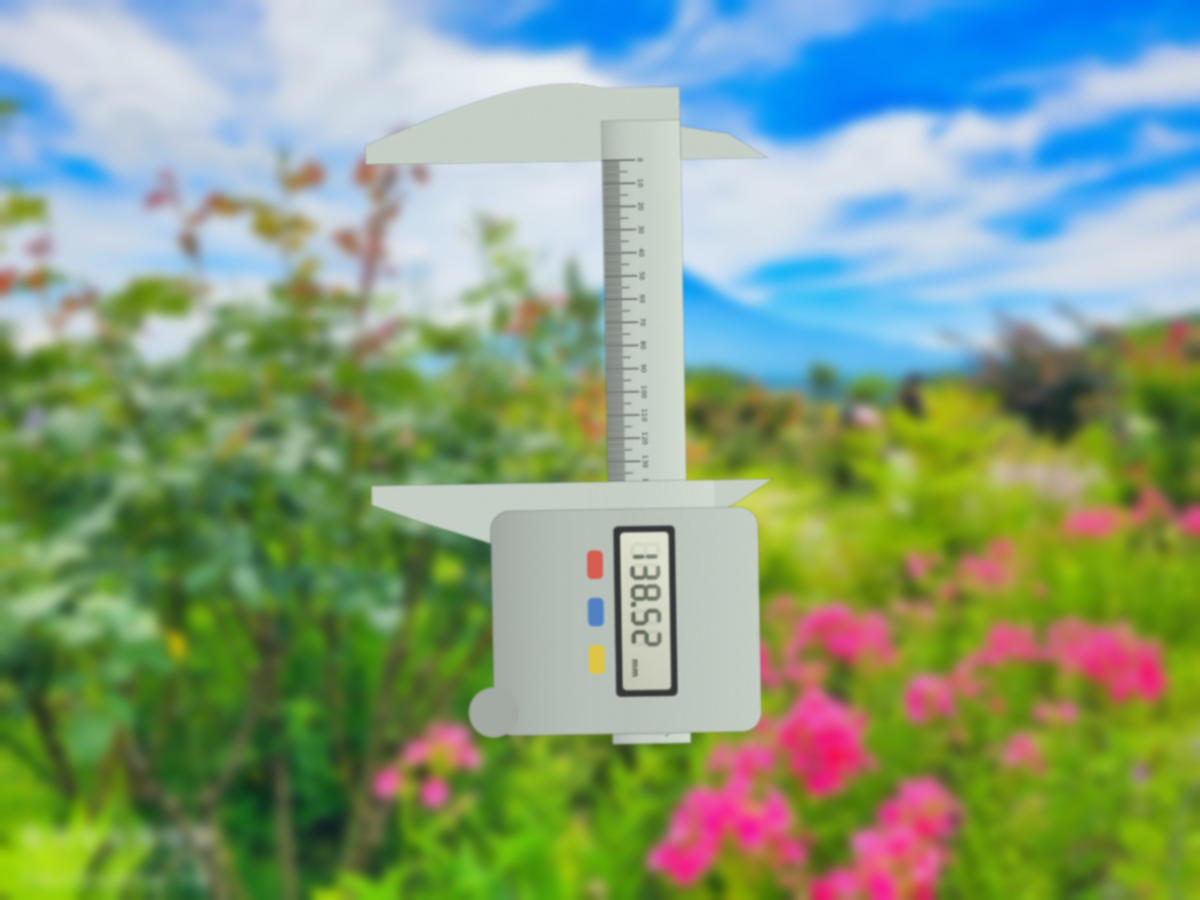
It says 138.52 mm
